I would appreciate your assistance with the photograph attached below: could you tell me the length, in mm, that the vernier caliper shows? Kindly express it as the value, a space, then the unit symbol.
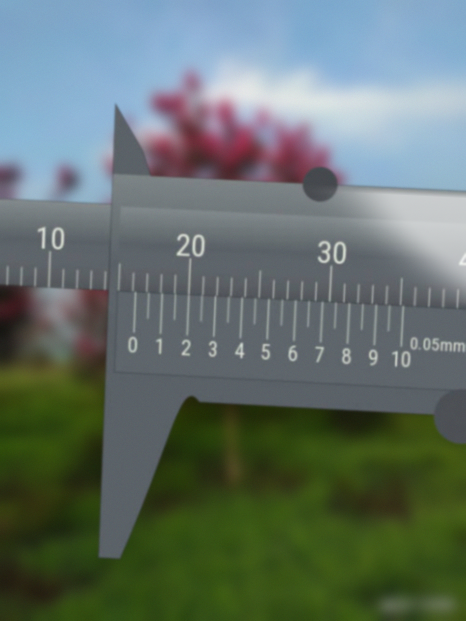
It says 16.2 mm
